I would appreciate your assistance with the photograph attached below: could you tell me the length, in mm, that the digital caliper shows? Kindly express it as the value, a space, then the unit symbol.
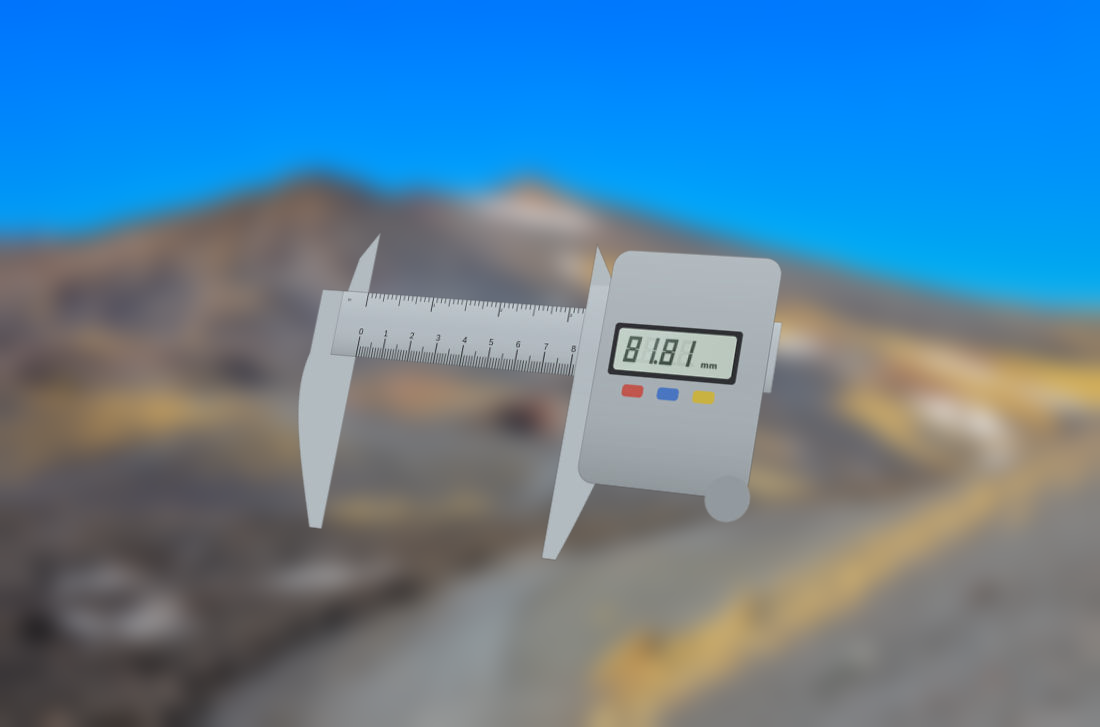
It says 81.81 mm
